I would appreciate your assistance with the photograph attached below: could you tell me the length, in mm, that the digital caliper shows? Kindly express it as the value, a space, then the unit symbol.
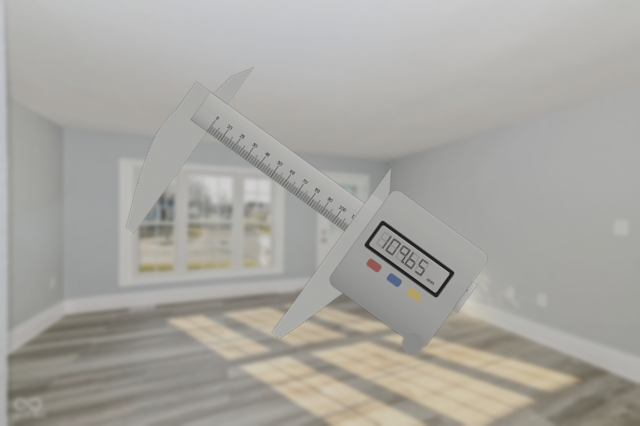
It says 109.65 mm
